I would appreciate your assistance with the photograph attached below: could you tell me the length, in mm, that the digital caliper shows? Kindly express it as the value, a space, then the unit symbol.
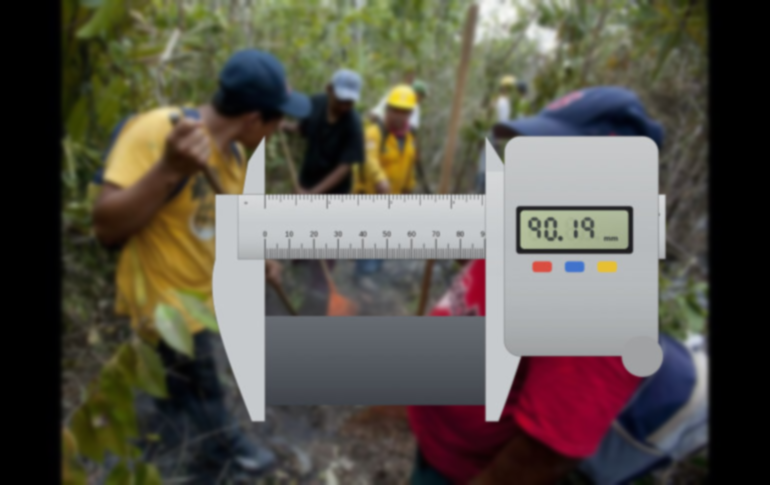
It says 90.19 mm
